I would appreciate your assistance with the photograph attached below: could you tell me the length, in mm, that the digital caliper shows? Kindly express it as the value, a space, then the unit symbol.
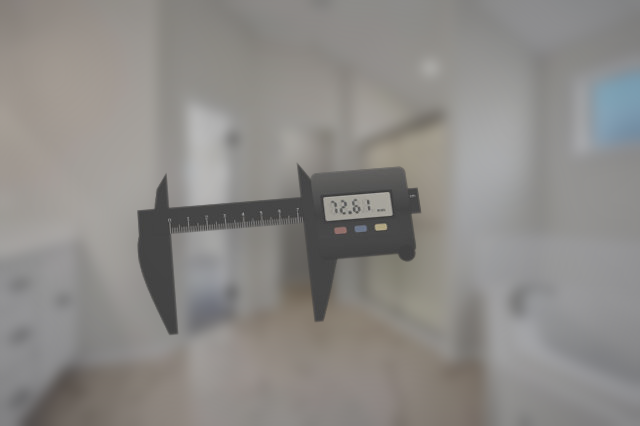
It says 72.61 mm
